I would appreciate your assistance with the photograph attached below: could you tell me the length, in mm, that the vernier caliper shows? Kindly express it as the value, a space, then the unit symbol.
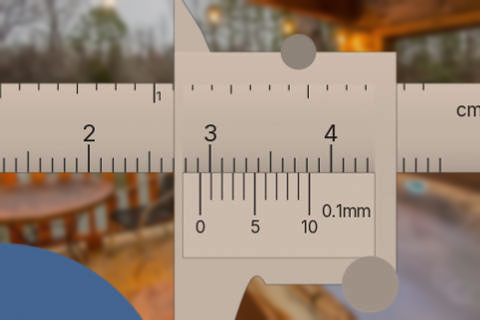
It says 29.2 mm
